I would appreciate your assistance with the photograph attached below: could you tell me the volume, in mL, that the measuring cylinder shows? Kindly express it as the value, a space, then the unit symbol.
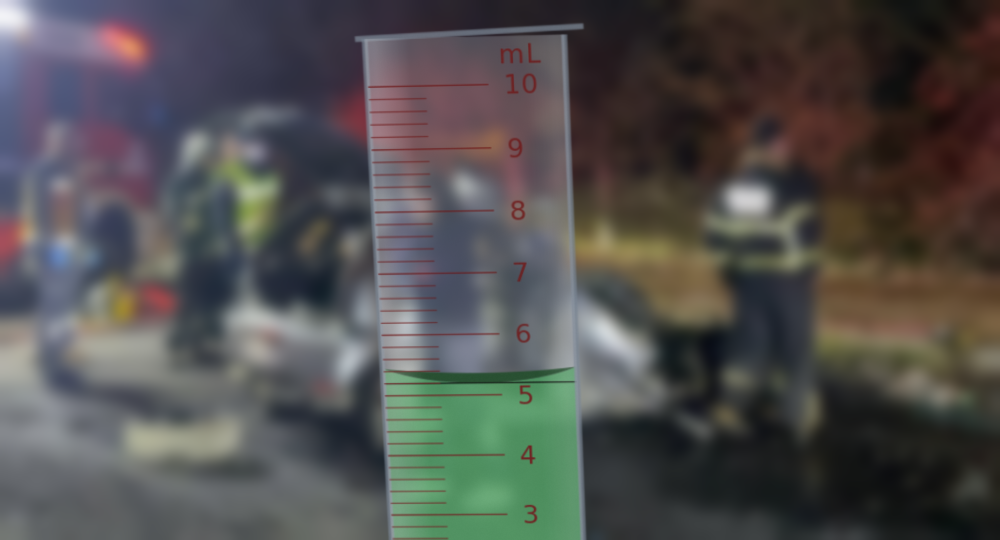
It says 5.2 mL
